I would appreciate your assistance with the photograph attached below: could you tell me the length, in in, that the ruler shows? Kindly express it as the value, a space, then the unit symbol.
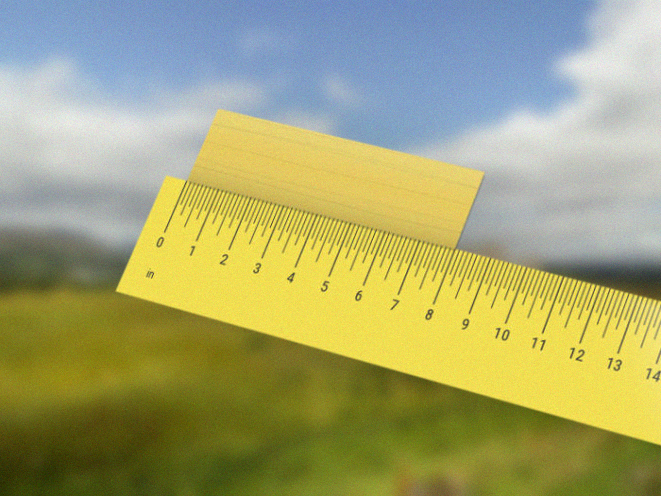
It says 8 in
